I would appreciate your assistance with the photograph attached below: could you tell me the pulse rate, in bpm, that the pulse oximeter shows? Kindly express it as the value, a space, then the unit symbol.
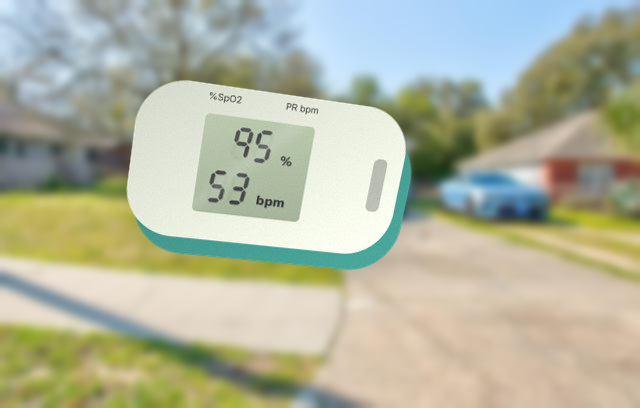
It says 53 bpm
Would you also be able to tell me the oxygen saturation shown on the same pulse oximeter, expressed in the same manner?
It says 95 %
